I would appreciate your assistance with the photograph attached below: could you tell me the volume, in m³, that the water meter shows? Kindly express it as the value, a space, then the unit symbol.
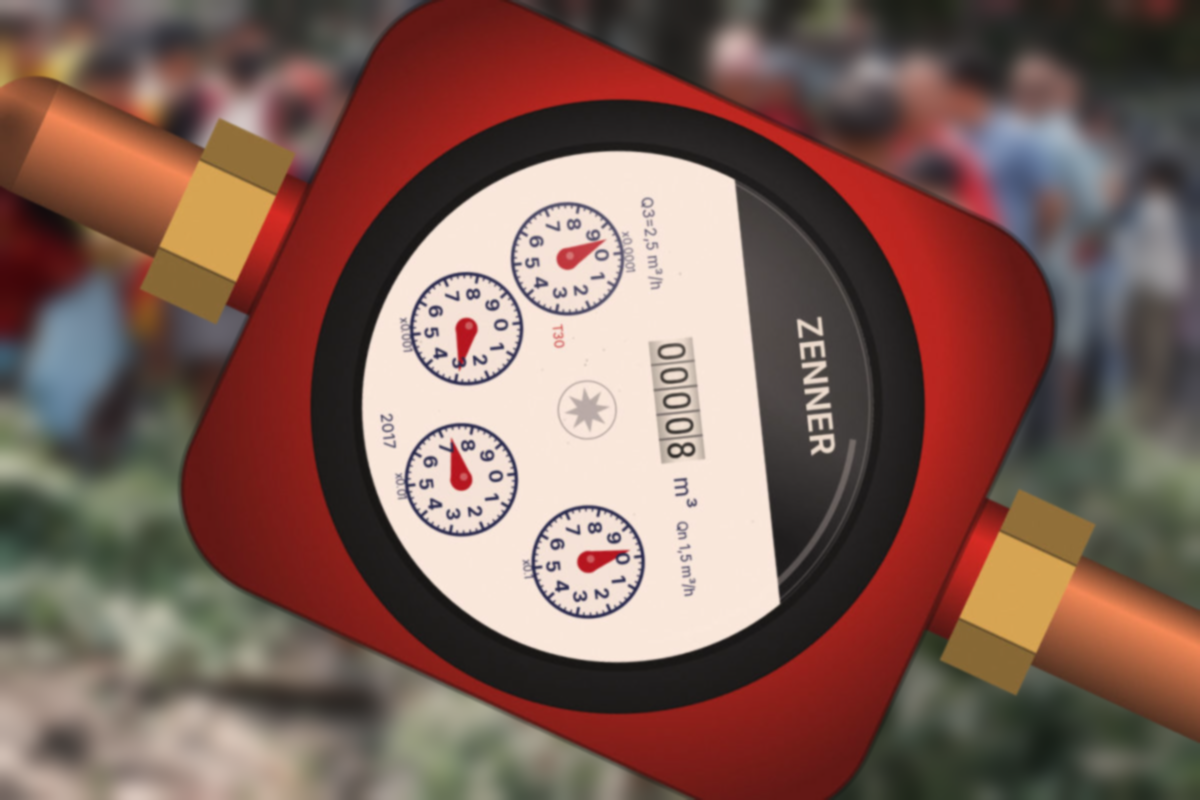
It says 7.9729 m³
